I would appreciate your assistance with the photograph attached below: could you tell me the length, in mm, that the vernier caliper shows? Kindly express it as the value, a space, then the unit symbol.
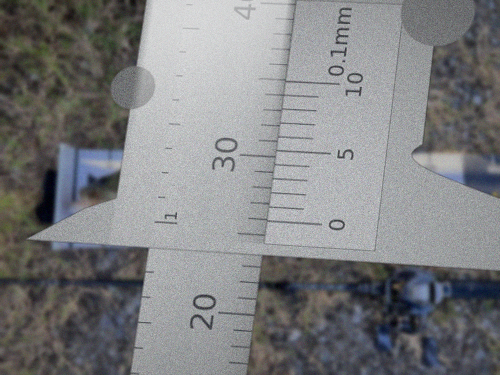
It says 25.9 mm
